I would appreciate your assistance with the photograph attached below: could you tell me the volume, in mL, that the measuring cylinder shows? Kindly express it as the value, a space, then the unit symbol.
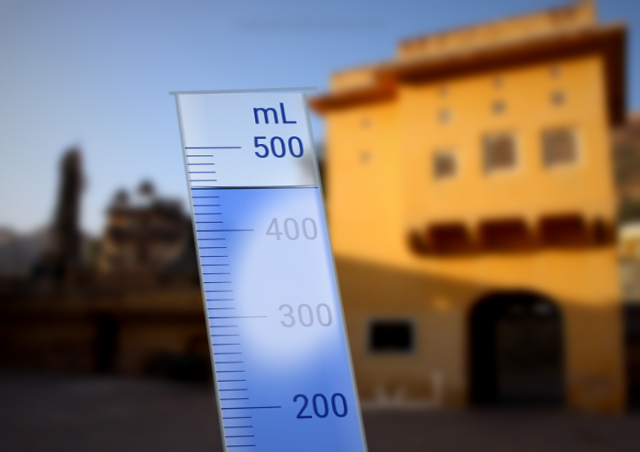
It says 450 mL
